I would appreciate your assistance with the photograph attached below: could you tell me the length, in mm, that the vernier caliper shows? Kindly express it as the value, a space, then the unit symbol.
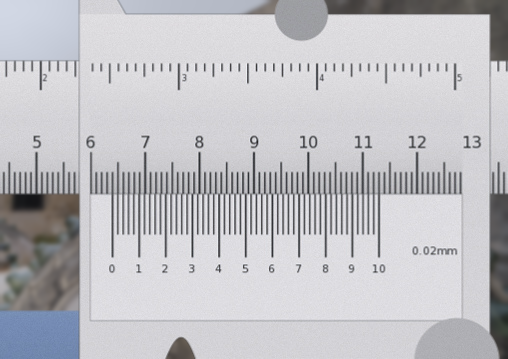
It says 64.0 mm
